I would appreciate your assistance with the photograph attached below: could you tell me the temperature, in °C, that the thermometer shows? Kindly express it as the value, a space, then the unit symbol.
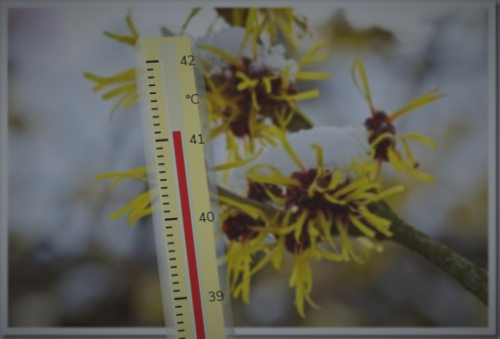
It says 41.1 °C
